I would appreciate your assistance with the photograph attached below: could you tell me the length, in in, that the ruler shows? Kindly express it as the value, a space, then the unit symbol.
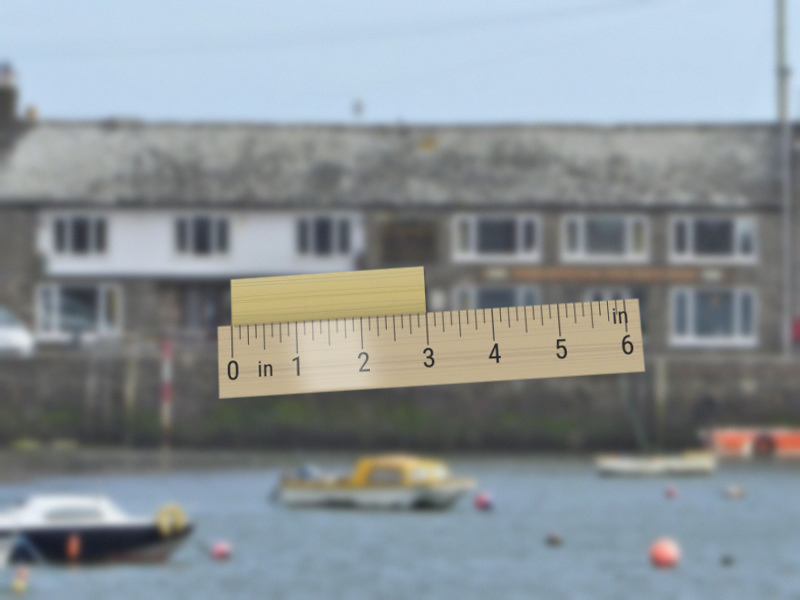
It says 3 in
